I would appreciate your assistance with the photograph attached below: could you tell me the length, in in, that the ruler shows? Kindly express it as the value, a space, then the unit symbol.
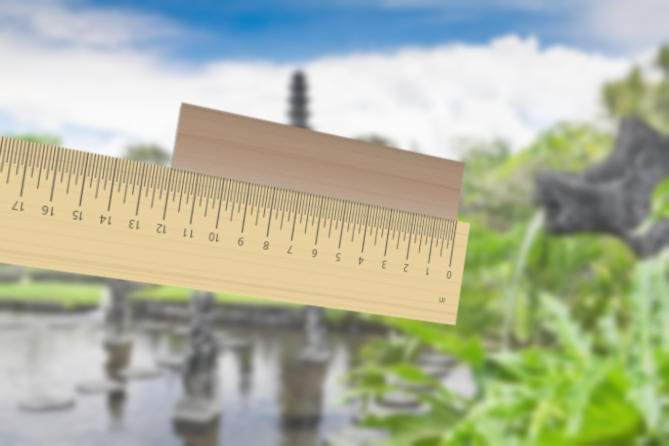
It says 12 in
